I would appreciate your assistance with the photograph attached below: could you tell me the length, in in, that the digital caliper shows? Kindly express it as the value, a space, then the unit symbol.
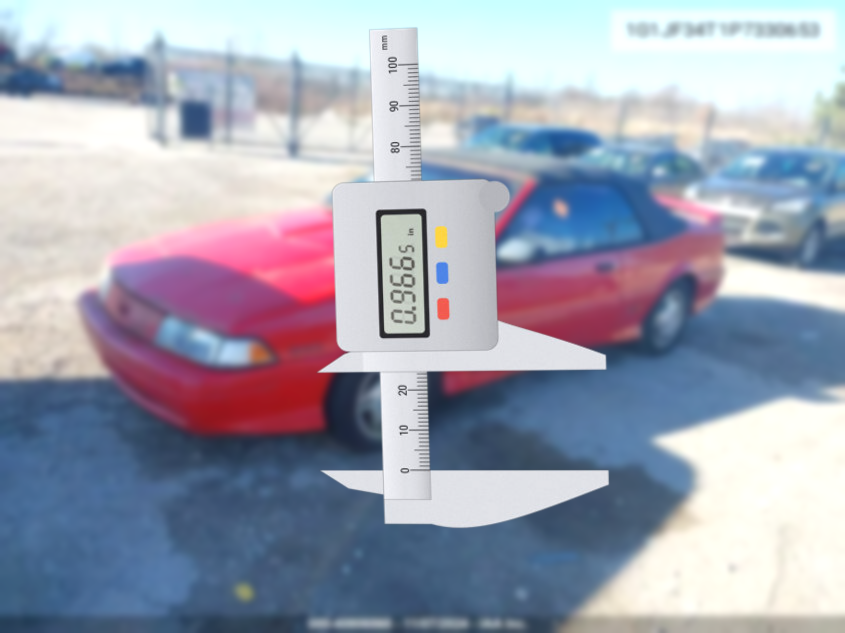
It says 0.9665 in
